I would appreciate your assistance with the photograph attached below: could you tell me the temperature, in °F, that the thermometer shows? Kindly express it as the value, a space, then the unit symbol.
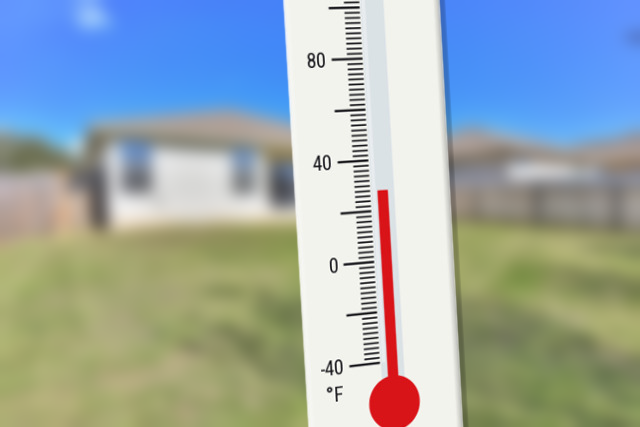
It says 28 °F
